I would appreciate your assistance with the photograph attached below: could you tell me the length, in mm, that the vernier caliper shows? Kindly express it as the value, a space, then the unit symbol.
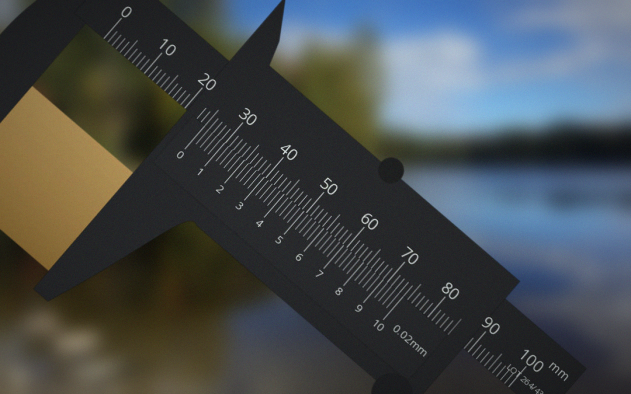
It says 25.0 mm
